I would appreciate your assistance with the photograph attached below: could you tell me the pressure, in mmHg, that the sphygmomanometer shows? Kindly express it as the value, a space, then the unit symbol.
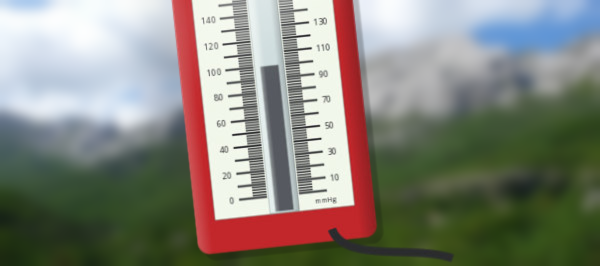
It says 100 mmHg
